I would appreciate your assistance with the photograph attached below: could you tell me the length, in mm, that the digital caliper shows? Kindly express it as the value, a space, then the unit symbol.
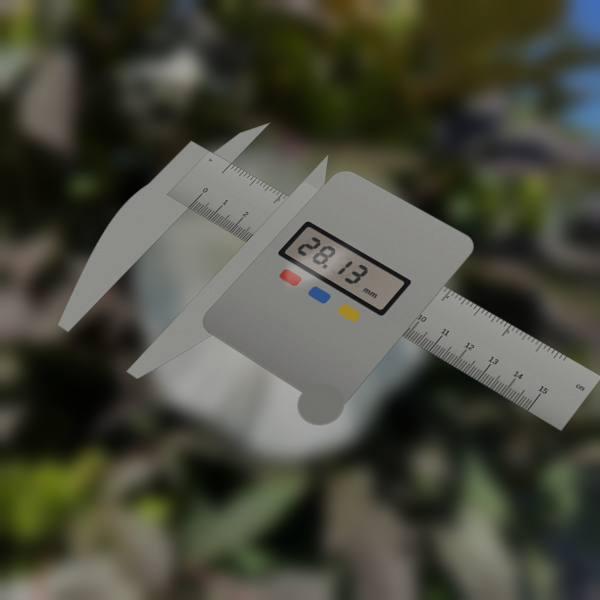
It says 28.13 mm
